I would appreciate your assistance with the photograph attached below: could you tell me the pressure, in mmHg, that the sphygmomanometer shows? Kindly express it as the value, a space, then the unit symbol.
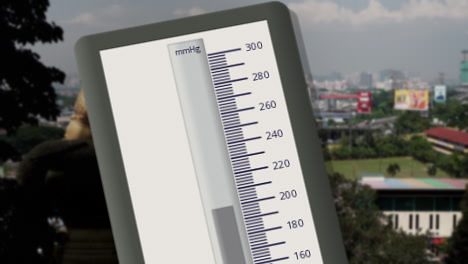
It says 200 mmHg
